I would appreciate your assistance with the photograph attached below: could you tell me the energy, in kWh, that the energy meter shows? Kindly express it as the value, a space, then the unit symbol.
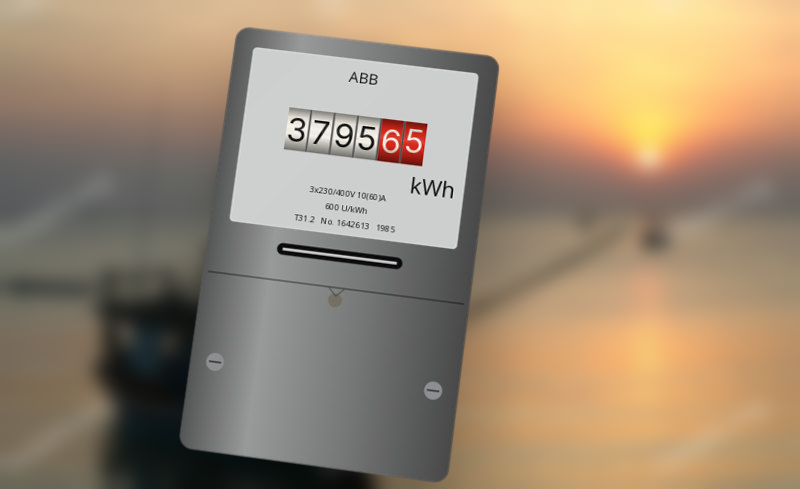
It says 3795.65 kWh
